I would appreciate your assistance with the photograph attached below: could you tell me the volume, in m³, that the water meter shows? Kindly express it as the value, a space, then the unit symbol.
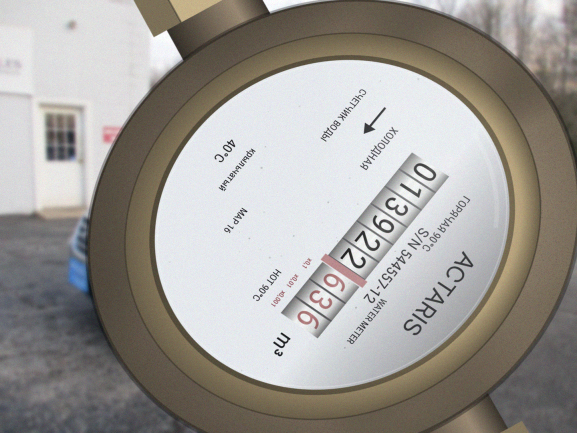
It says 13922.636 m³
